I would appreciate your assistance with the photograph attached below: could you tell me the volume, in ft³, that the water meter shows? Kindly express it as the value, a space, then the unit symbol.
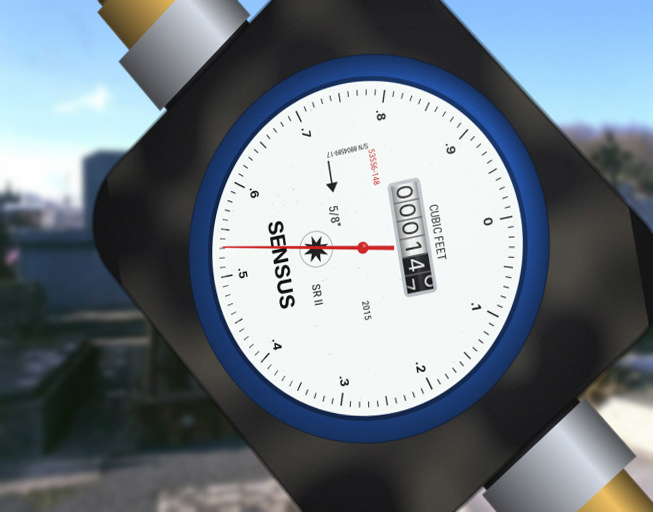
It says 146.53 ft³
